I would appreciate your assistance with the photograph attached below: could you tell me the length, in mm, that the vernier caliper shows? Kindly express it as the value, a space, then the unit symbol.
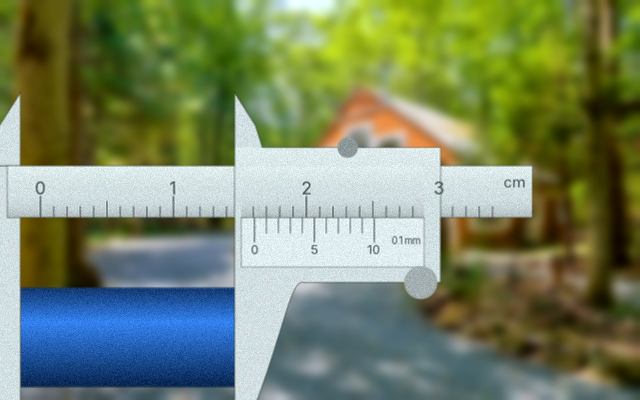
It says 16.1 mm
